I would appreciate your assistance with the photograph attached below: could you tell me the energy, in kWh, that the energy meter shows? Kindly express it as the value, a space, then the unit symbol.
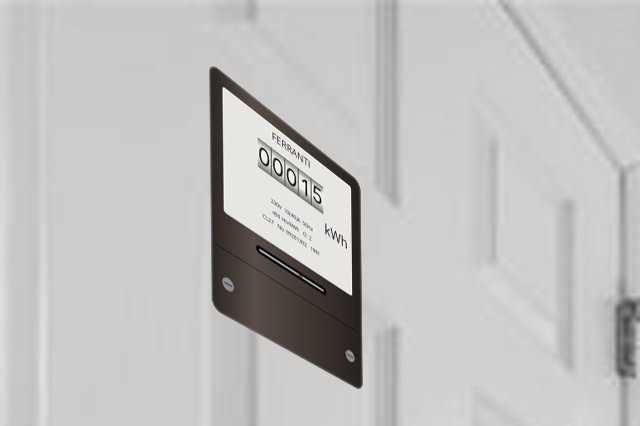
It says 15 kWh
